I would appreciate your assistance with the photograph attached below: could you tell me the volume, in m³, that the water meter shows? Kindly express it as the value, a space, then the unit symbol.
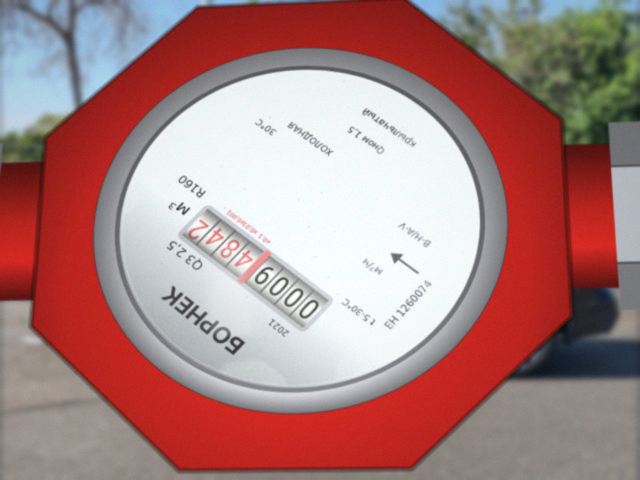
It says 9.4842 m³
